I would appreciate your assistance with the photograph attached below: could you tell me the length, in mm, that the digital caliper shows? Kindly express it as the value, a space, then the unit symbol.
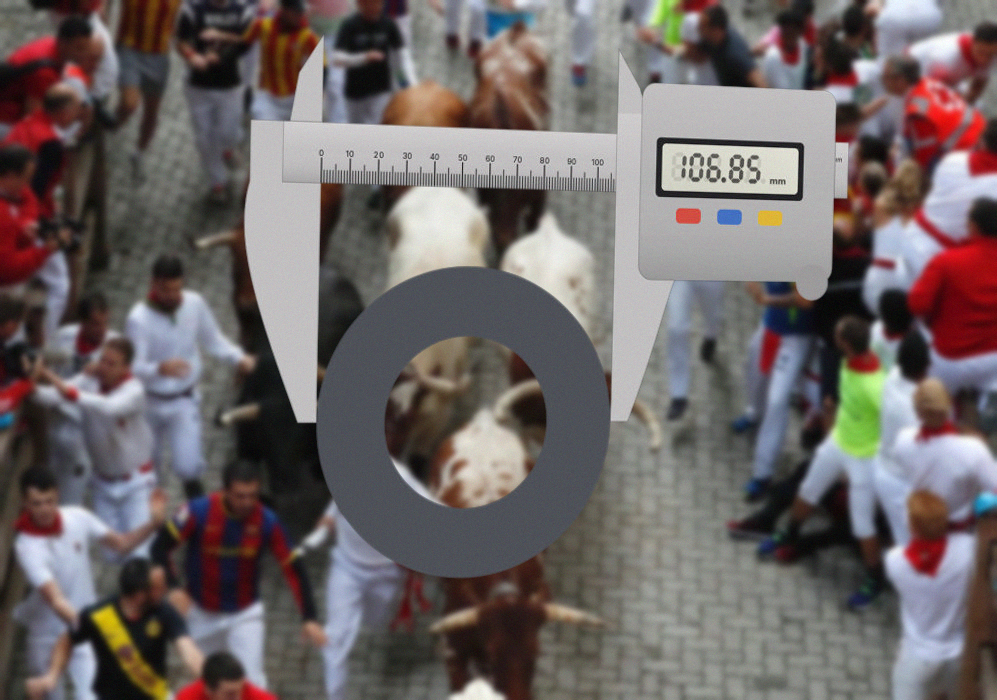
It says 106.85 mm
